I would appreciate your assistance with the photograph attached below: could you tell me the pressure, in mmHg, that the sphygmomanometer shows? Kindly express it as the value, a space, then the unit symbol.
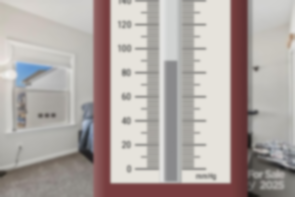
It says 90 mmHg
